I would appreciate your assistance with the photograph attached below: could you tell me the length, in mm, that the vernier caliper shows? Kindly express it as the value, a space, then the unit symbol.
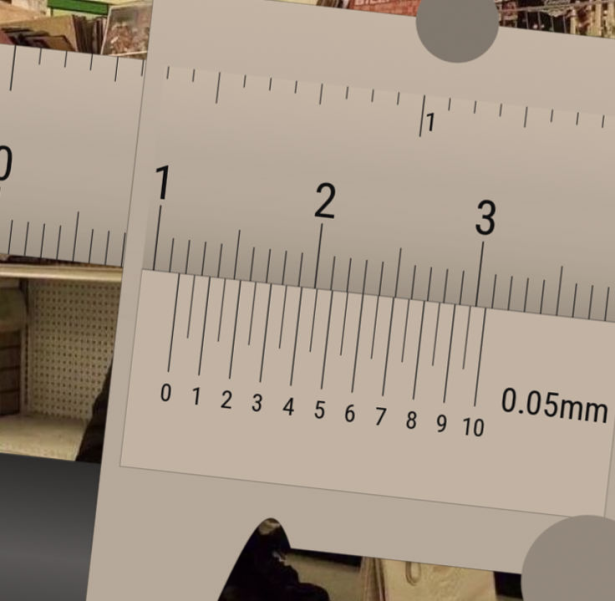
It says 11.6 mm
